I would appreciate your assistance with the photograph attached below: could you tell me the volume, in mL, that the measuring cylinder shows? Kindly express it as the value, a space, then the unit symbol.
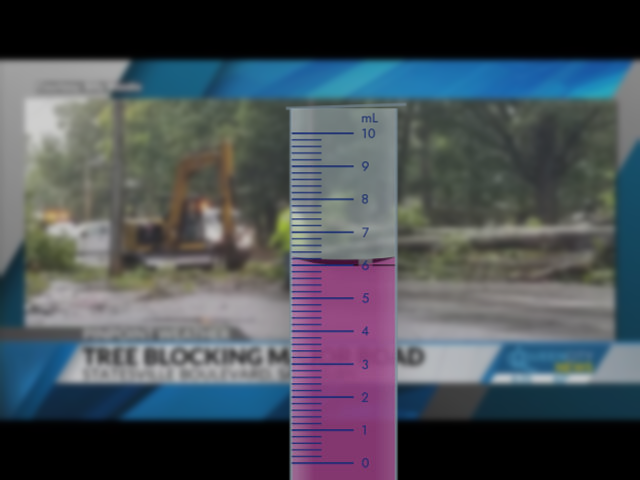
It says 6 mL
